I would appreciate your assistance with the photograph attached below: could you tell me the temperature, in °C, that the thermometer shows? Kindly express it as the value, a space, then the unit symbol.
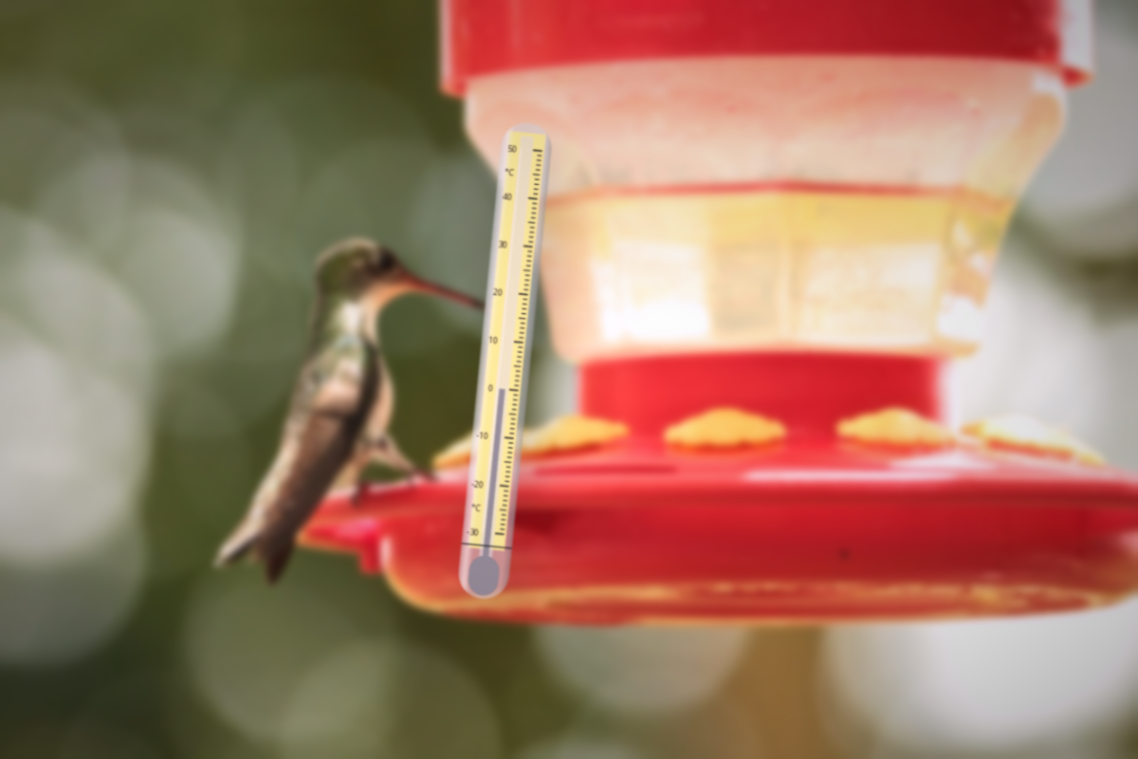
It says 0 °C
